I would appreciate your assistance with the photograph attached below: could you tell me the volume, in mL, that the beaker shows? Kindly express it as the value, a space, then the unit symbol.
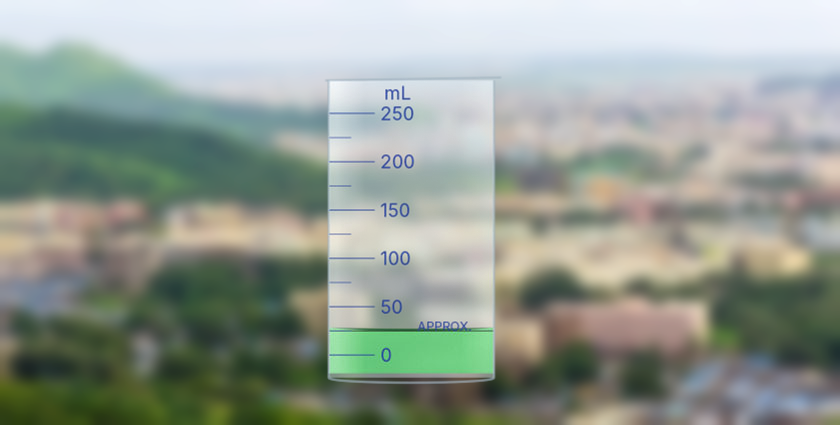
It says 25 mL
